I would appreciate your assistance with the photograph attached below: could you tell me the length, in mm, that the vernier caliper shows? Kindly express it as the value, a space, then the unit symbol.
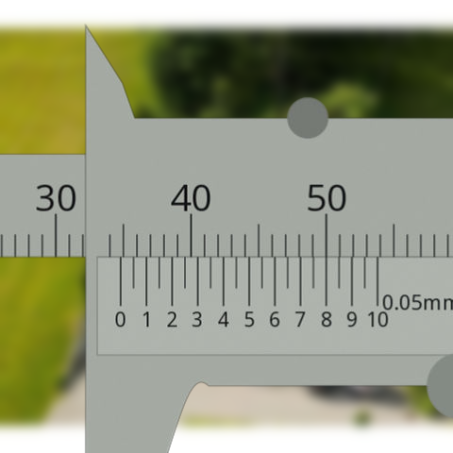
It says 34.8 mm
